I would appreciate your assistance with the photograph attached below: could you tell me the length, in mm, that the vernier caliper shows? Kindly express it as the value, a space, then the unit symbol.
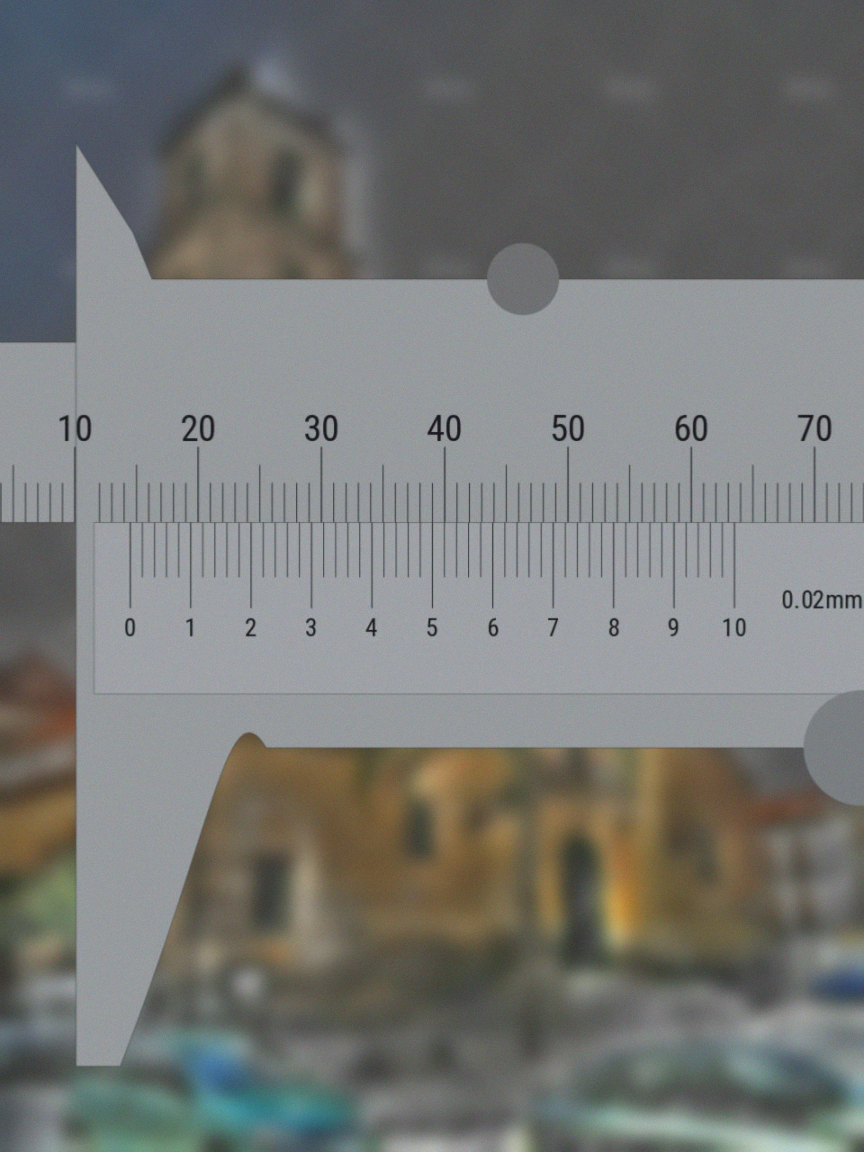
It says 14.5 mm
